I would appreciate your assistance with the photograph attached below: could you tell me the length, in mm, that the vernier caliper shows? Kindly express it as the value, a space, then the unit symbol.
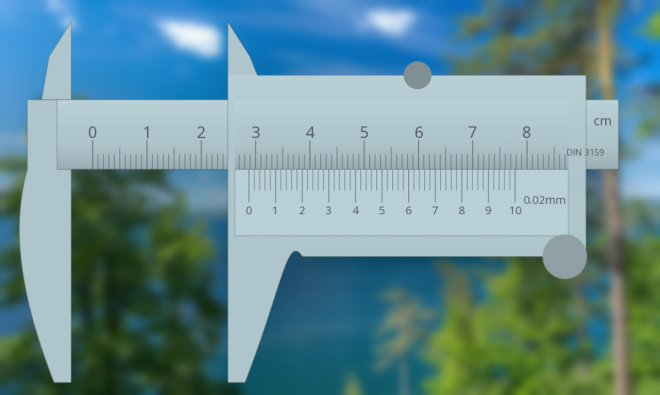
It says 28.8 mm
